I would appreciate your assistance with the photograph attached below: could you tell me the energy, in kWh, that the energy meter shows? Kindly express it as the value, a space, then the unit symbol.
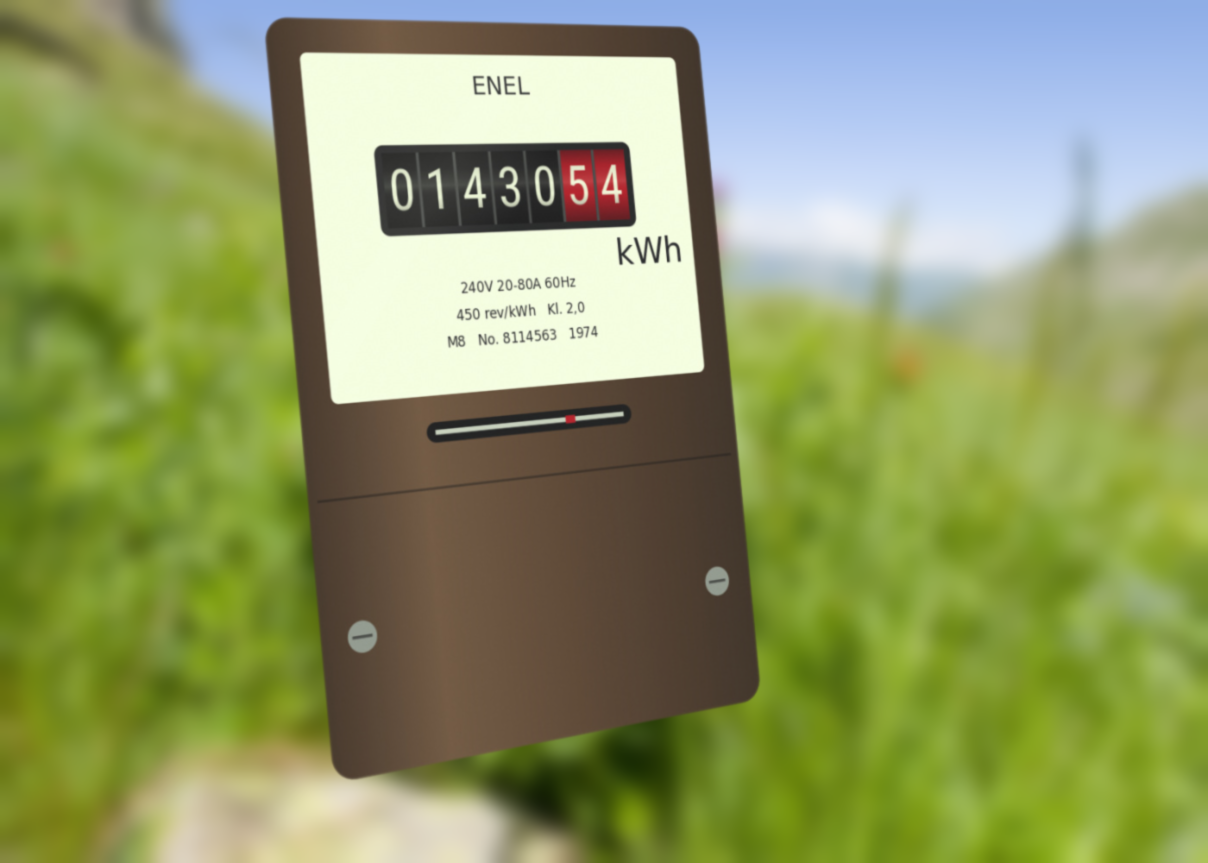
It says 1430.54 kWh
